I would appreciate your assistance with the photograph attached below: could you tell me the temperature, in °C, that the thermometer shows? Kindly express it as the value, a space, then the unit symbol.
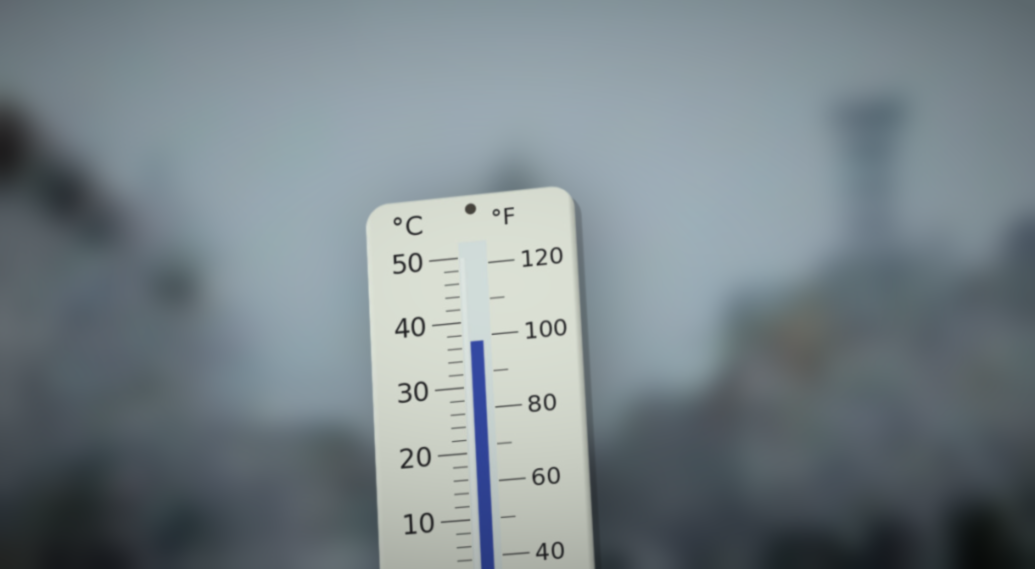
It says 37 °C
